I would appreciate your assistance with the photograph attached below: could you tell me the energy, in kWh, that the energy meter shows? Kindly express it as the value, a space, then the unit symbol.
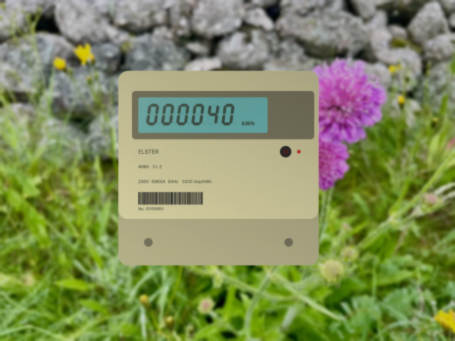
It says 40 kWh
